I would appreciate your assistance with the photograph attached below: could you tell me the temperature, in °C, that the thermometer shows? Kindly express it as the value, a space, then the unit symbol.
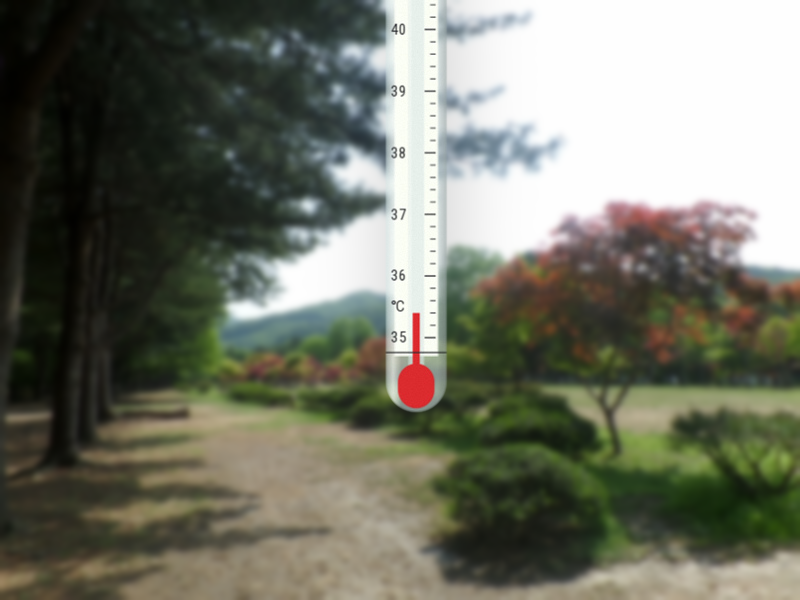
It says 35.4 °C
